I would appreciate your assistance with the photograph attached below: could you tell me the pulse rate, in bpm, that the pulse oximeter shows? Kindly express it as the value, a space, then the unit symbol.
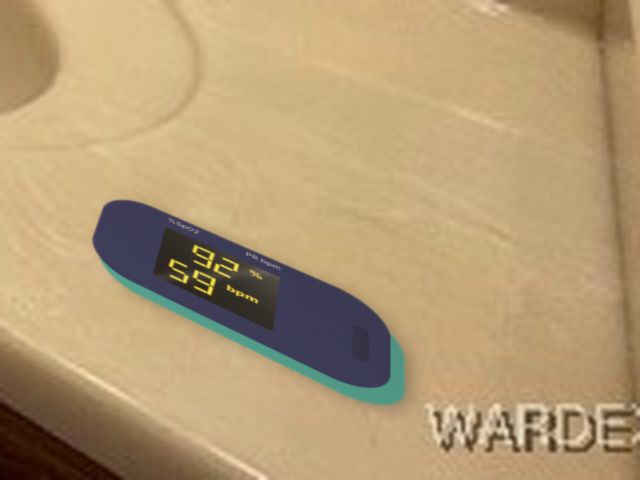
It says 59 bpm
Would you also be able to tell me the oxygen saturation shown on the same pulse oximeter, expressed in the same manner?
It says 92 %
